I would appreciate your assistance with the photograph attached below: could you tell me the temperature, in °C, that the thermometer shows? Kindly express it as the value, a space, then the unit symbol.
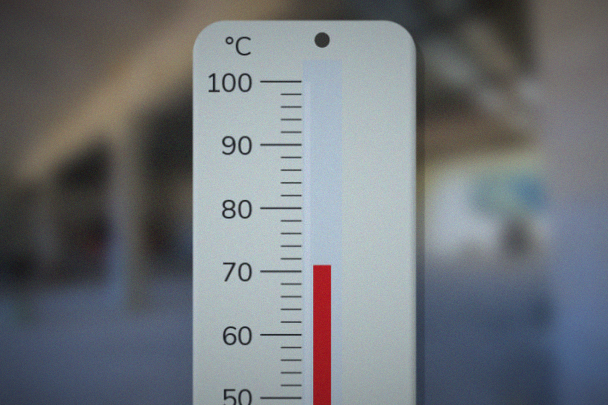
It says 71 °C
